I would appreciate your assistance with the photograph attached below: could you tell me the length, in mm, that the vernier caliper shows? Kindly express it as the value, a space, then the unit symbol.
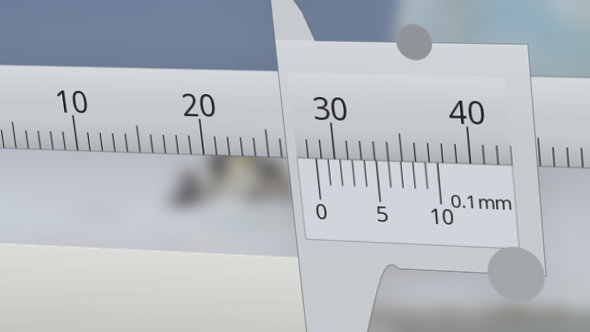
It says 28.6 mm
